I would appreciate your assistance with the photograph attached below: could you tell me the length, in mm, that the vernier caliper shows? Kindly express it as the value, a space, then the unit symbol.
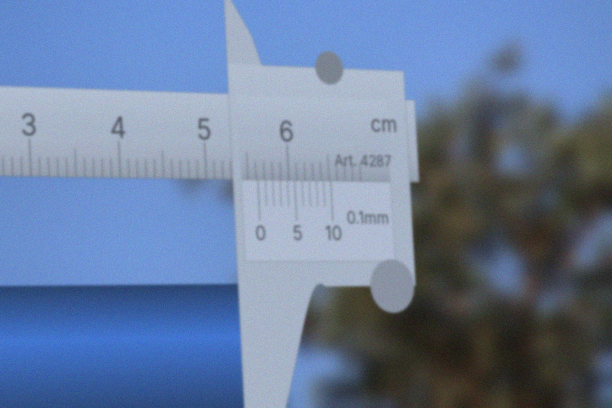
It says 56.2 mm
